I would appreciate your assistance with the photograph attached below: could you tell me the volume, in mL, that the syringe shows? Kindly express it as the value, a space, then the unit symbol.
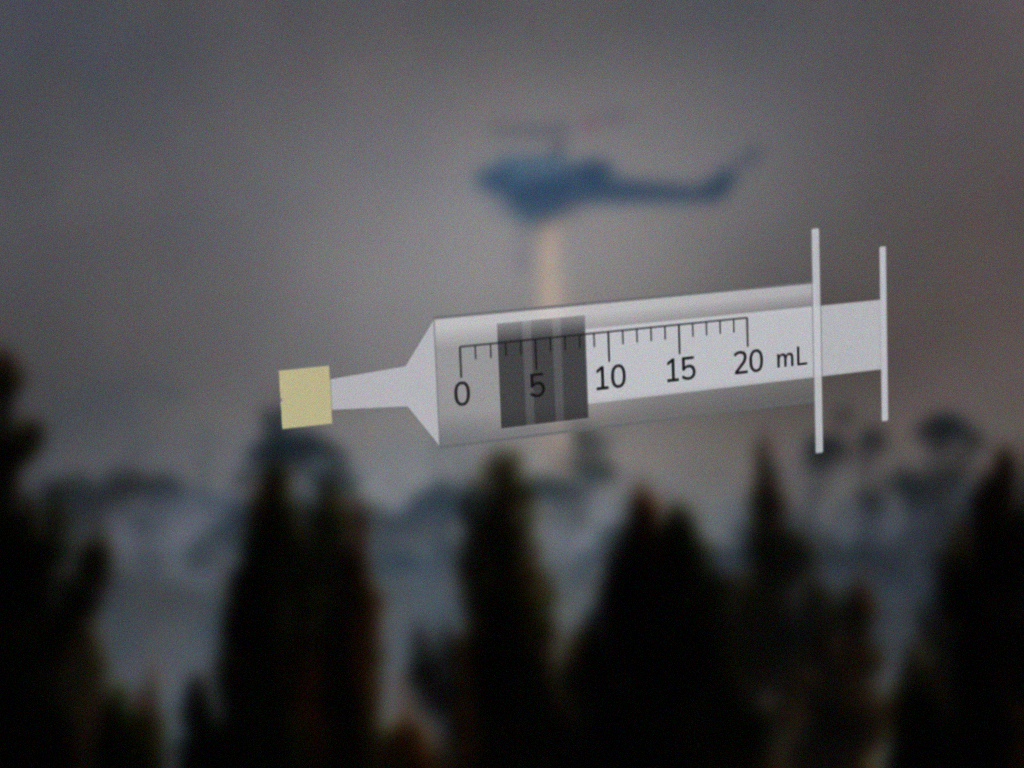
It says 2.5 mL
